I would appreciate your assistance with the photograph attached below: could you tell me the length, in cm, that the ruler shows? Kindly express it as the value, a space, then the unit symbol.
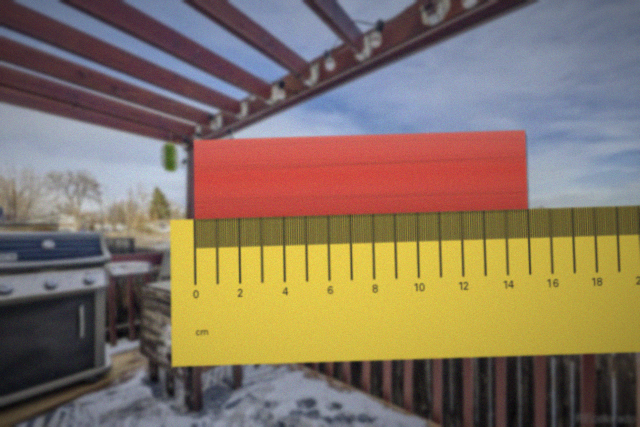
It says 15 cm
